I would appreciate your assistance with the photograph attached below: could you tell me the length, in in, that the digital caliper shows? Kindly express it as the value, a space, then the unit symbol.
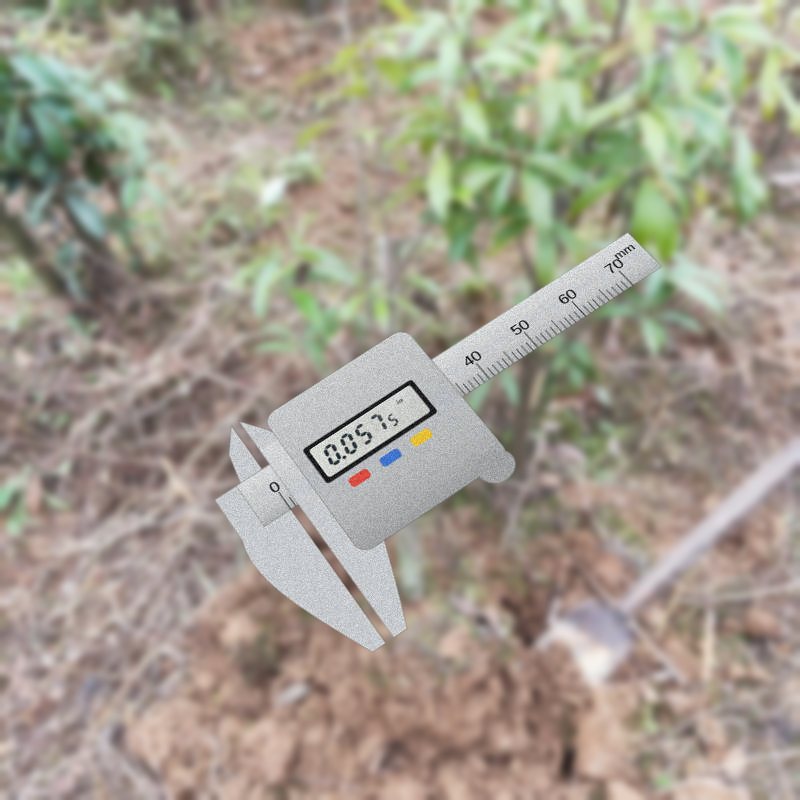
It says 0.0575 in
